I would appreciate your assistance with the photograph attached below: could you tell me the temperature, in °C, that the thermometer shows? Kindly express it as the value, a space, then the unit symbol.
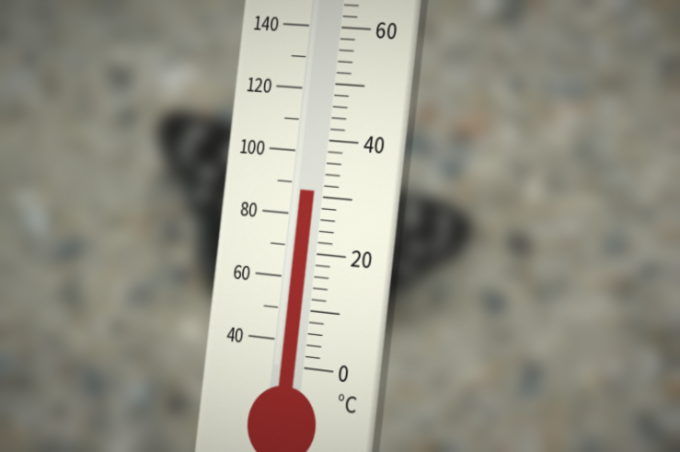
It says 31 °C
